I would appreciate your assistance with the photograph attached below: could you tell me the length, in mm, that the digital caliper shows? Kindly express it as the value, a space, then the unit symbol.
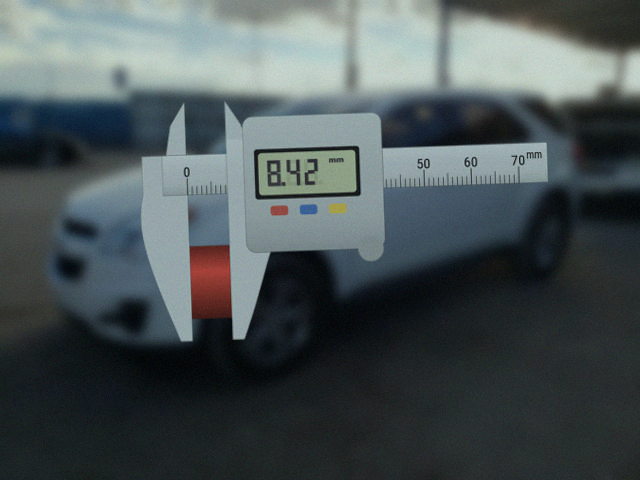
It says 8.42 mm
